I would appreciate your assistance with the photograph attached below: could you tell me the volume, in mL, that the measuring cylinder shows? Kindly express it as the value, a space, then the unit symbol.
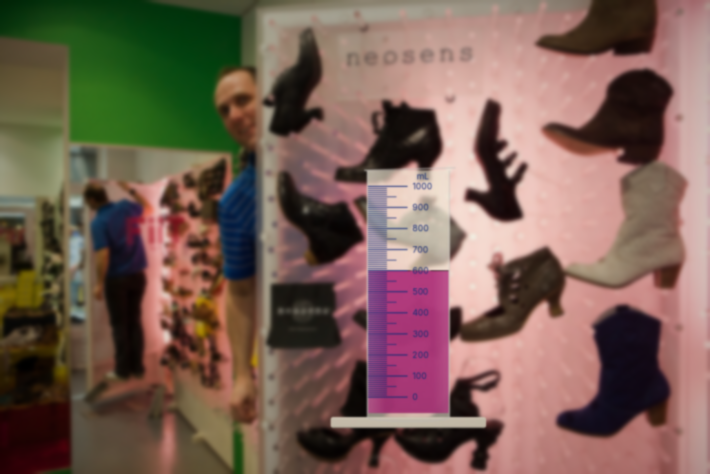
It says 600 mL
